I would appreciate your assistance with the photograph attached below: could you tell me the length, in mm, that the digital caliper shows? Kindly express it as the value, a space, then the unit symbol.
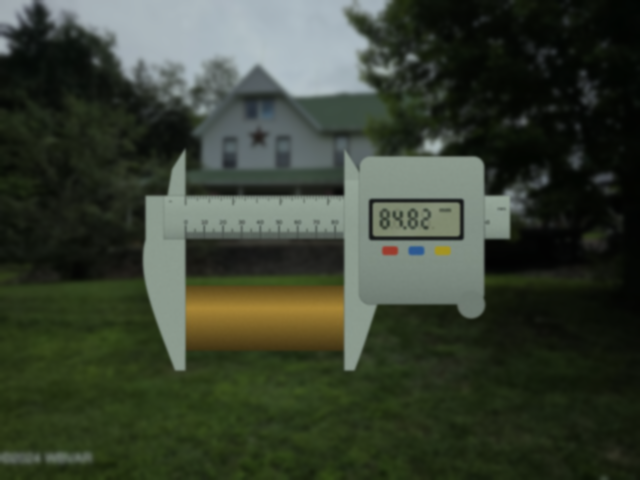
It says 84.82 mm
